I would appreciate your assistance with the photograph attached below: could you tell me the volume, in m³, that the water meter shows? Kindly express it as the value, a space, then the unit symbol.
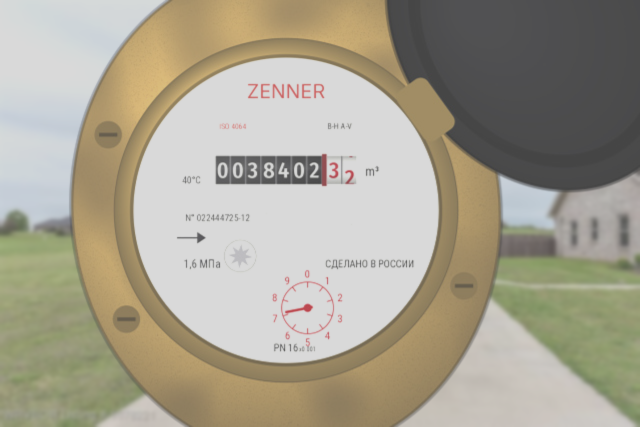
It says 38402.317 m³
